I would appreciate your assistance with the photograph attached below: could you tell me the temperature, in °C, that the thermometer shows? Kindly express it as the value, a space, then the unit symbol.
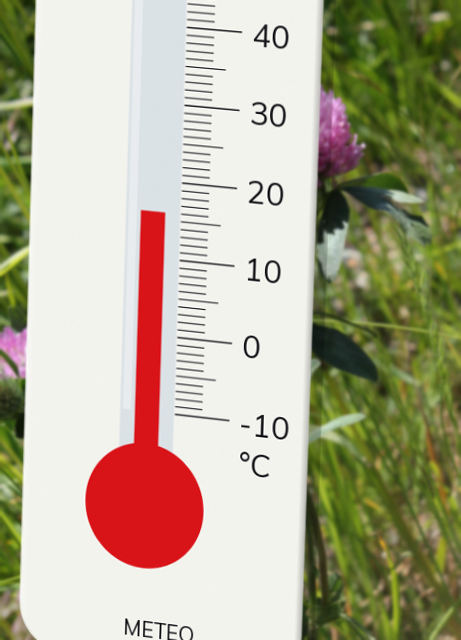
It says 16 °C
